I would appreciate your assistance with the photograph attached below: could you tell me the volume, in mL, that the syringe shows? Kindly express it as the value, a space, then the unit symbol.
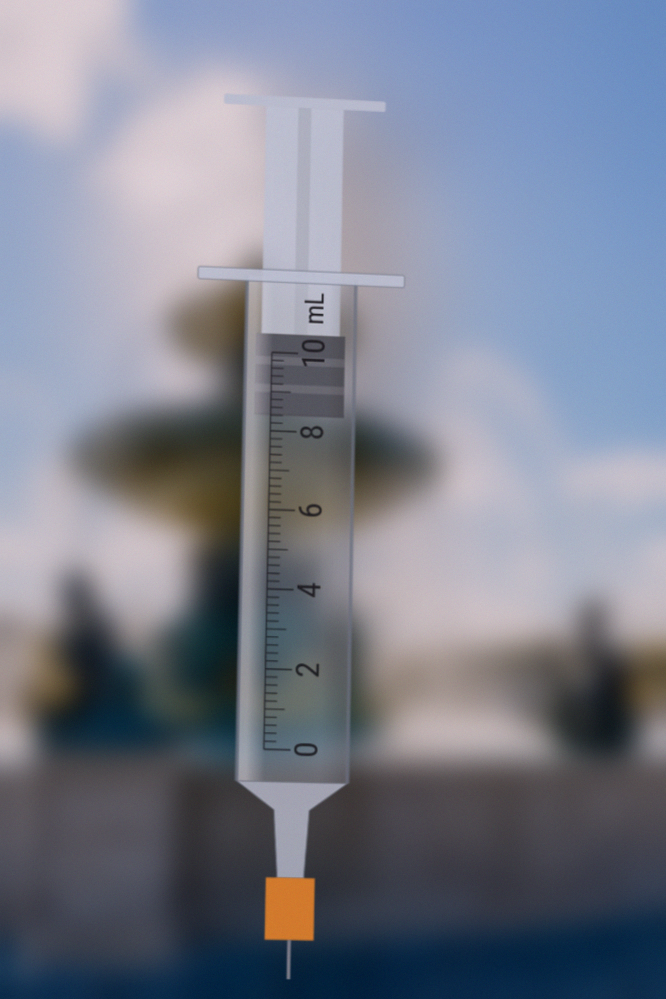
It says 8.4 mL
